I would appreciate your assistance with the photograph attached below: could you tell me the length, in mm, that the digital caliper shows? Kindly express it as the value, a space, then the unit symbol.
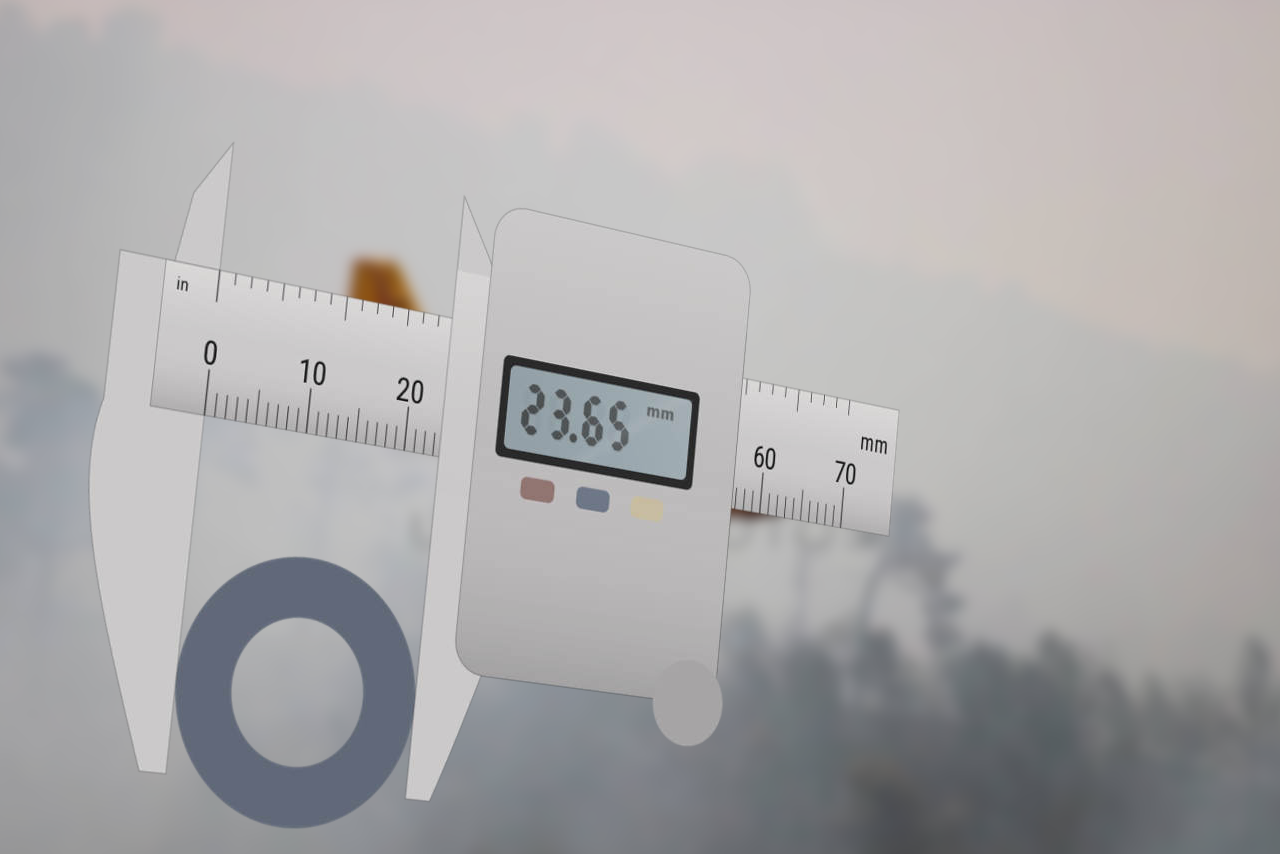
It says 23.65 mm
